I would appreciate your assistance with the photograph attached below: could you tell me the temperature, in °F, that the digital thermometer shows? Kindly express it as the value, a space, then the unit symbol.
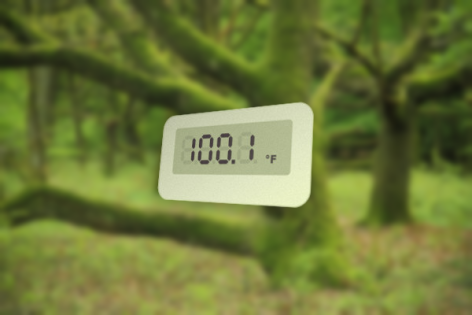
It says 100.1 °F
